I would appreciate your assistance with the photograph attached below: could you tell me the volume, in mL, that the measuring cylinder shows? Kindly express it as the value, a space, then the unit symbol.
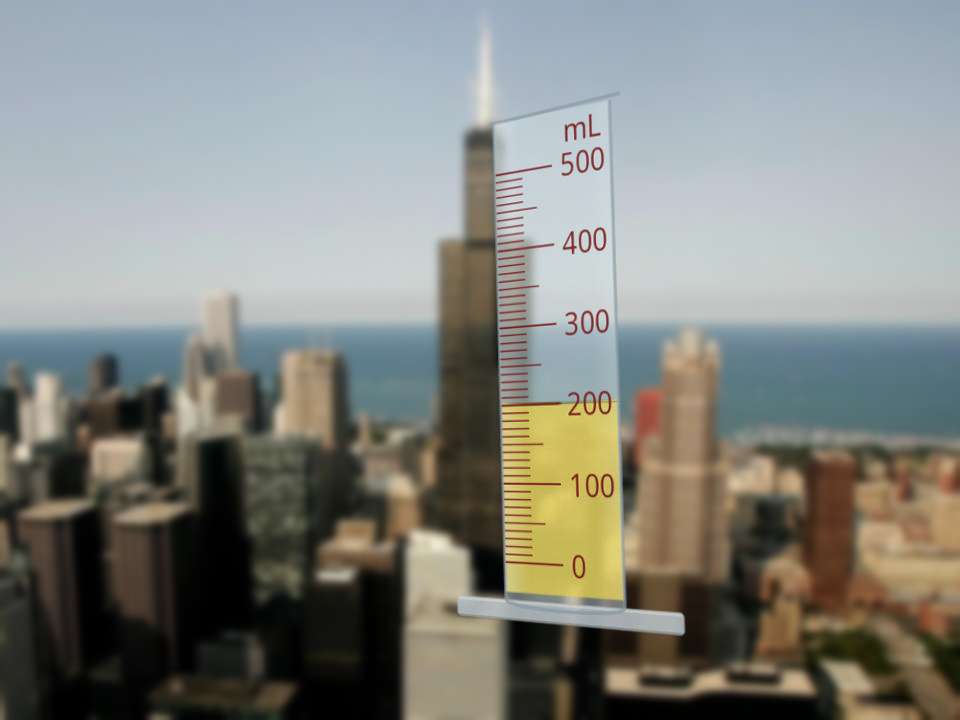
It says 200 mL
